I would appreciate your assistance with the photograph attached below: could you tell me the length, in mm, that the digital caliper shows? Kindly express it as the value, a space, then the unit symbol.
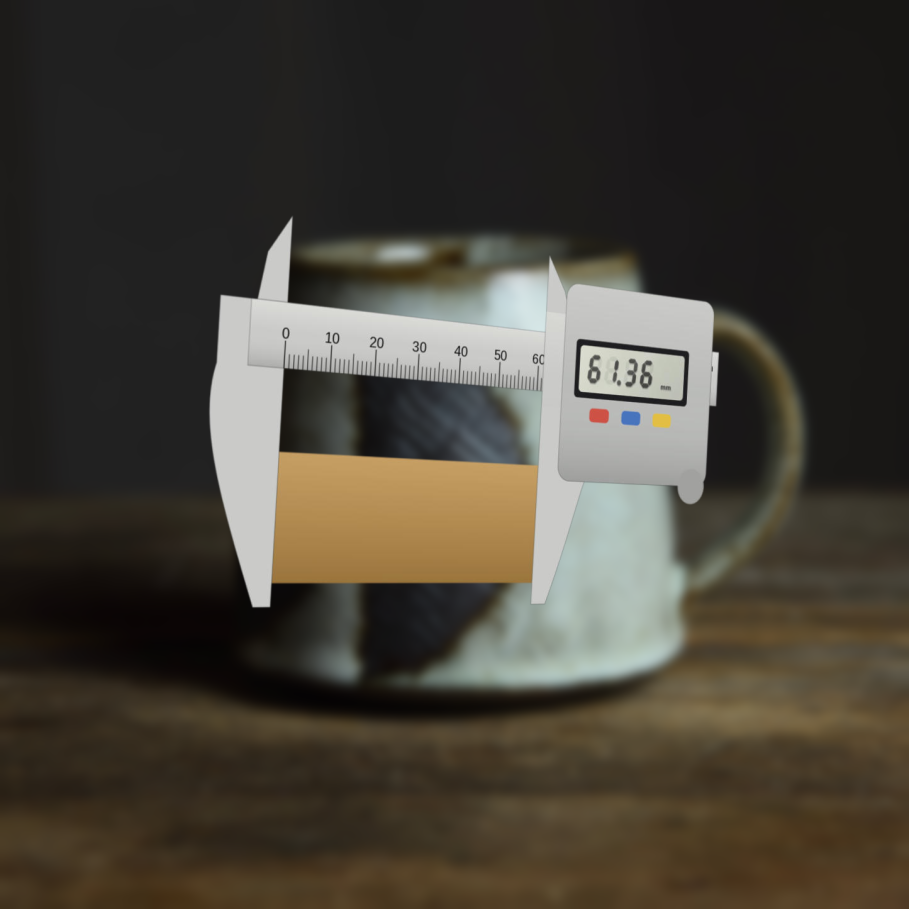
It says 61.36 mm
